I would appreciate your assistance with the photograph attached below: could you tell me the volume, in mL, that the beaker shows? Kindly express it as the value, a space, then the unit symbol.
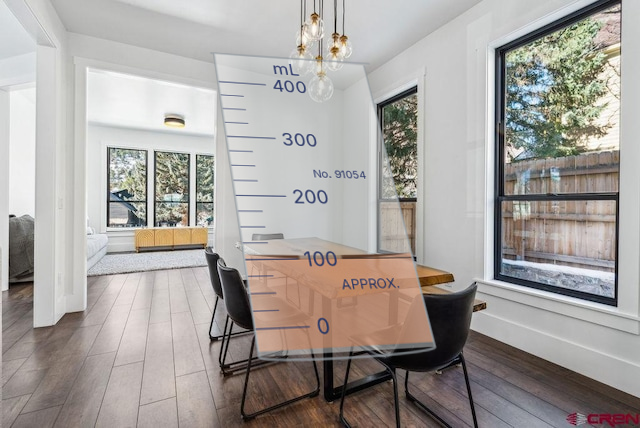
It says 100 mL
